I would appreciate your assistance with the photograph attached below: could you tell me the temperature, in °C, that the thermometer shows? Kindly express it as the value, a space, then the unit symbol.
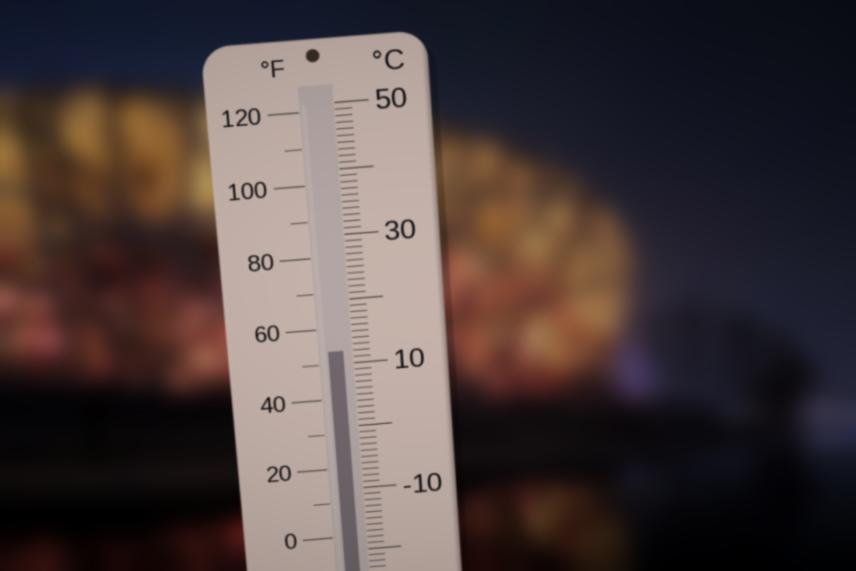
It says 12 °C
